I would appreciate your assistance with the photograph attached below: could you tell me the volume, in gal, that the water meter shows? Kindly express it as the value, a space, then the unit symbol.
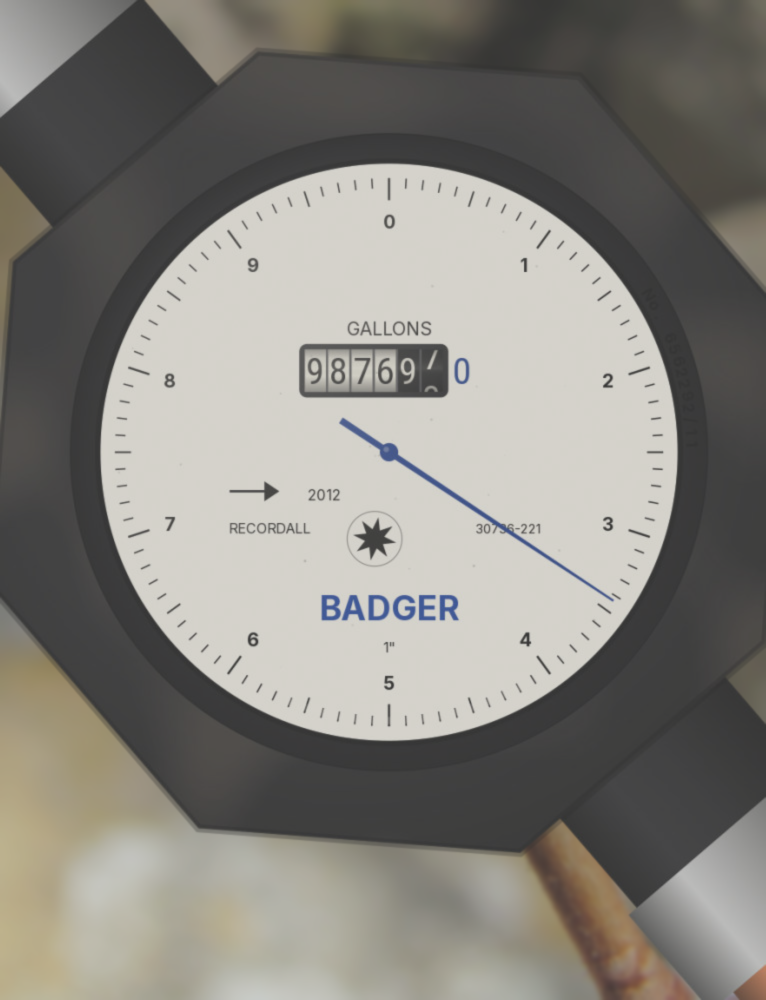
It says 9876973.4 gal
